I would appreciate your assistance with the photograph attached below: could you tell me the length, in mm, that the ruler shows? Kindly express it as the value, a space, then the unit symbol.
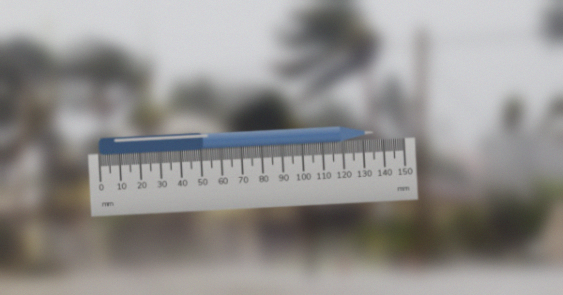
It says 135 mm
